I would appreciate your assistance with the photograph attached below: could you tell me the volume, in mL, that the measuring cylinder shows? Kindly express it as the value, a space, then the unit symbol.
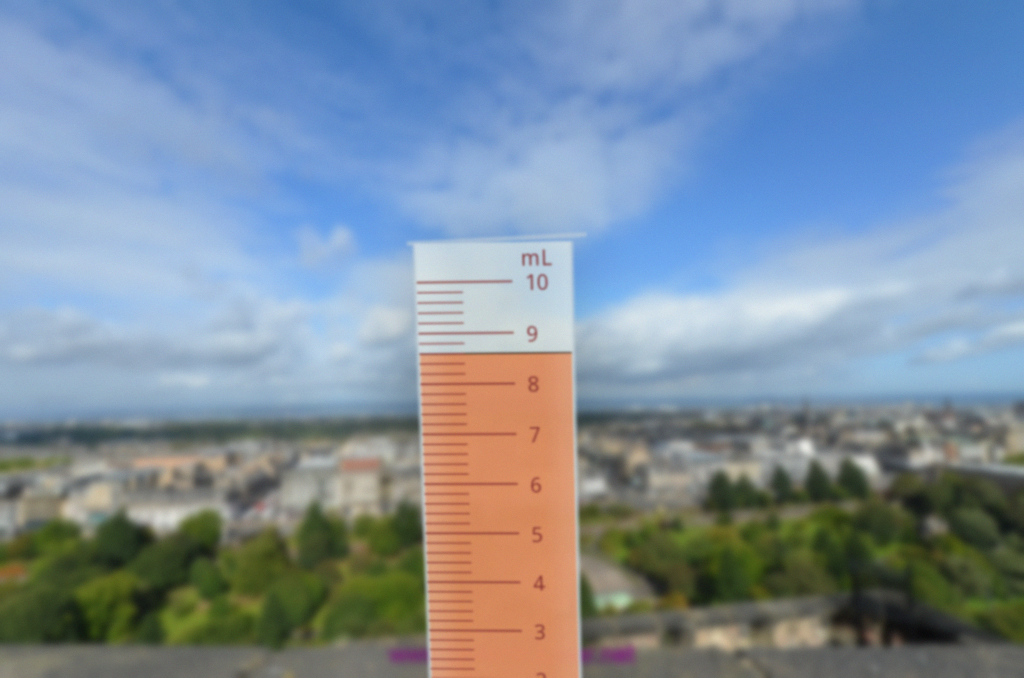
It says 8.6 mL
